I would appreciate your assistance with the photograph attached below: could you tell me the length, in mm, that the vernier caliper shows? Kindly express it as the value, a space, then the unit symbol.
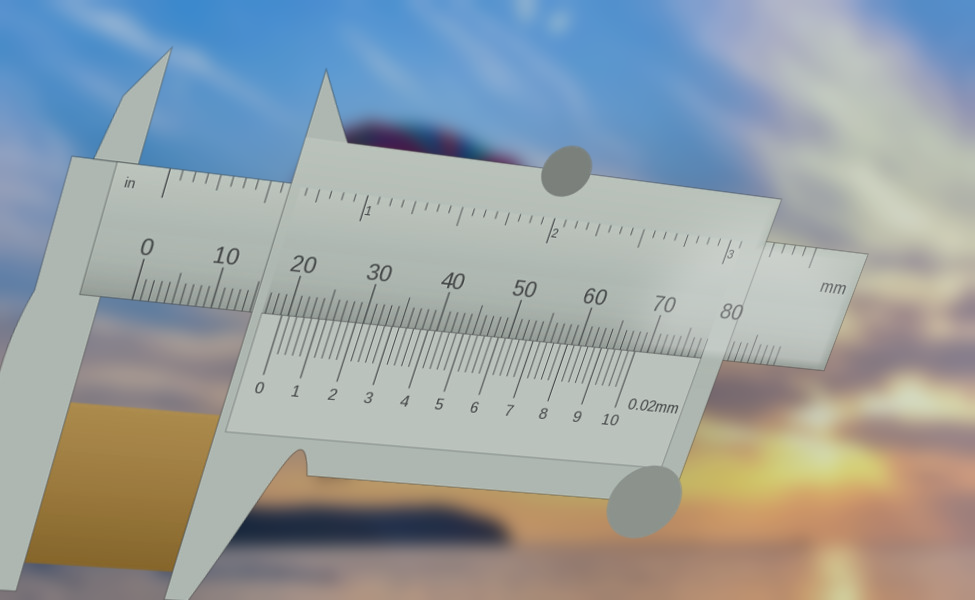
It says 19.2 mm
